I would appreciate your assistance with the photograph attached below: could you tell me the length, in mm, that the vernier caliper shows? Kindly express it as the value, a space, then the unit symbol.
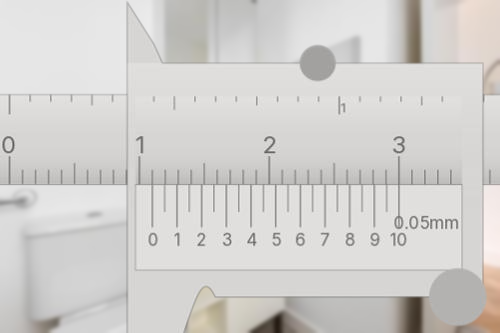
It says 11.0 mm
